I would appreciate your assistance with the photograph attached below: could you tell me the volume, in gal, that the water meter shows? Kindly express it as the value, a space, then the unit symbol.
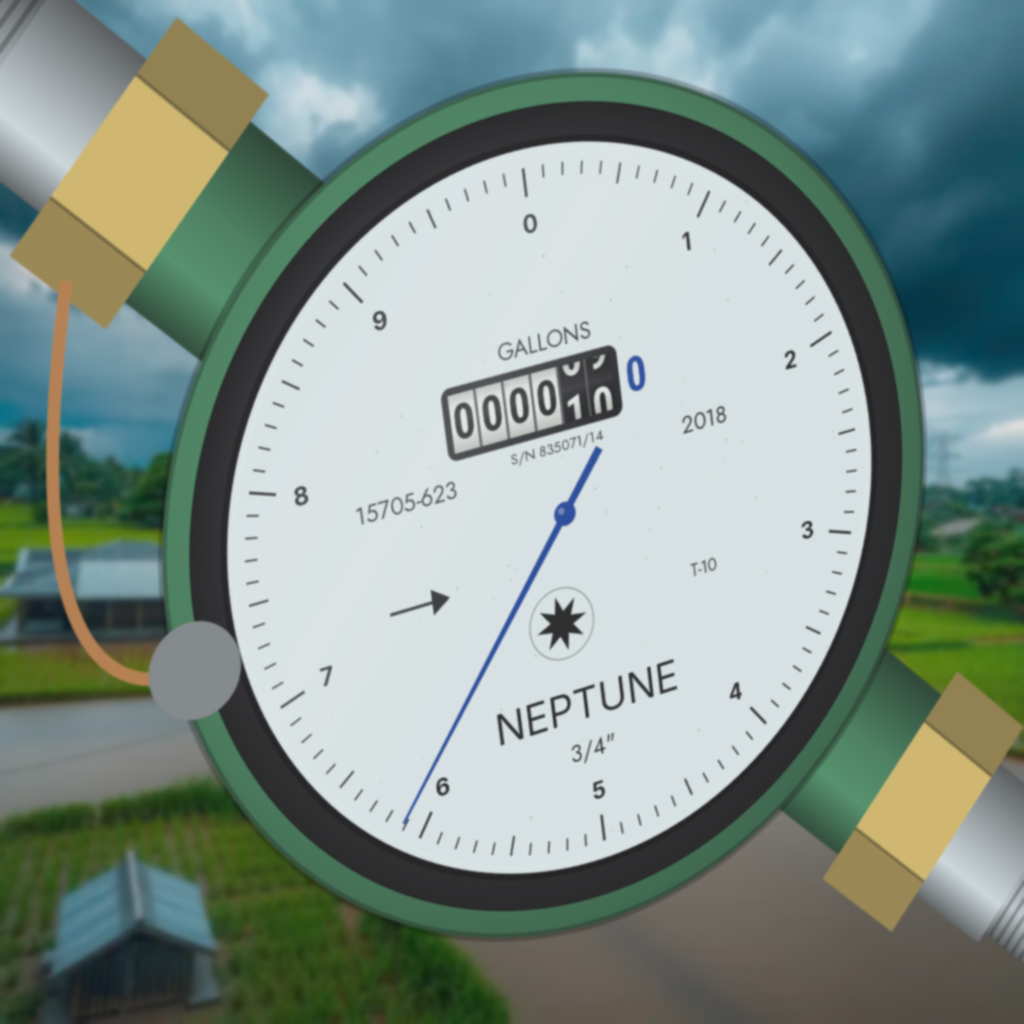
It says 96.1 gal
